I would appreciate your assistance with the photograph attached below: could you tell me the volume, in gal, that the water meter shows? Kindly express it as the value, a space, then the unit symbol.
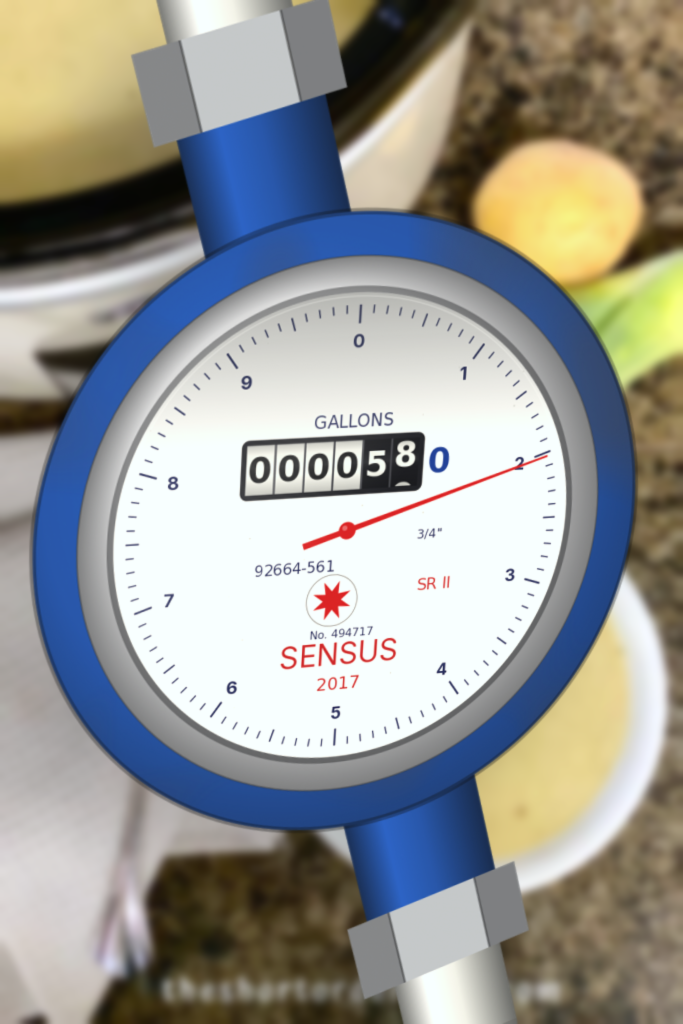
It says 582.0 gal
